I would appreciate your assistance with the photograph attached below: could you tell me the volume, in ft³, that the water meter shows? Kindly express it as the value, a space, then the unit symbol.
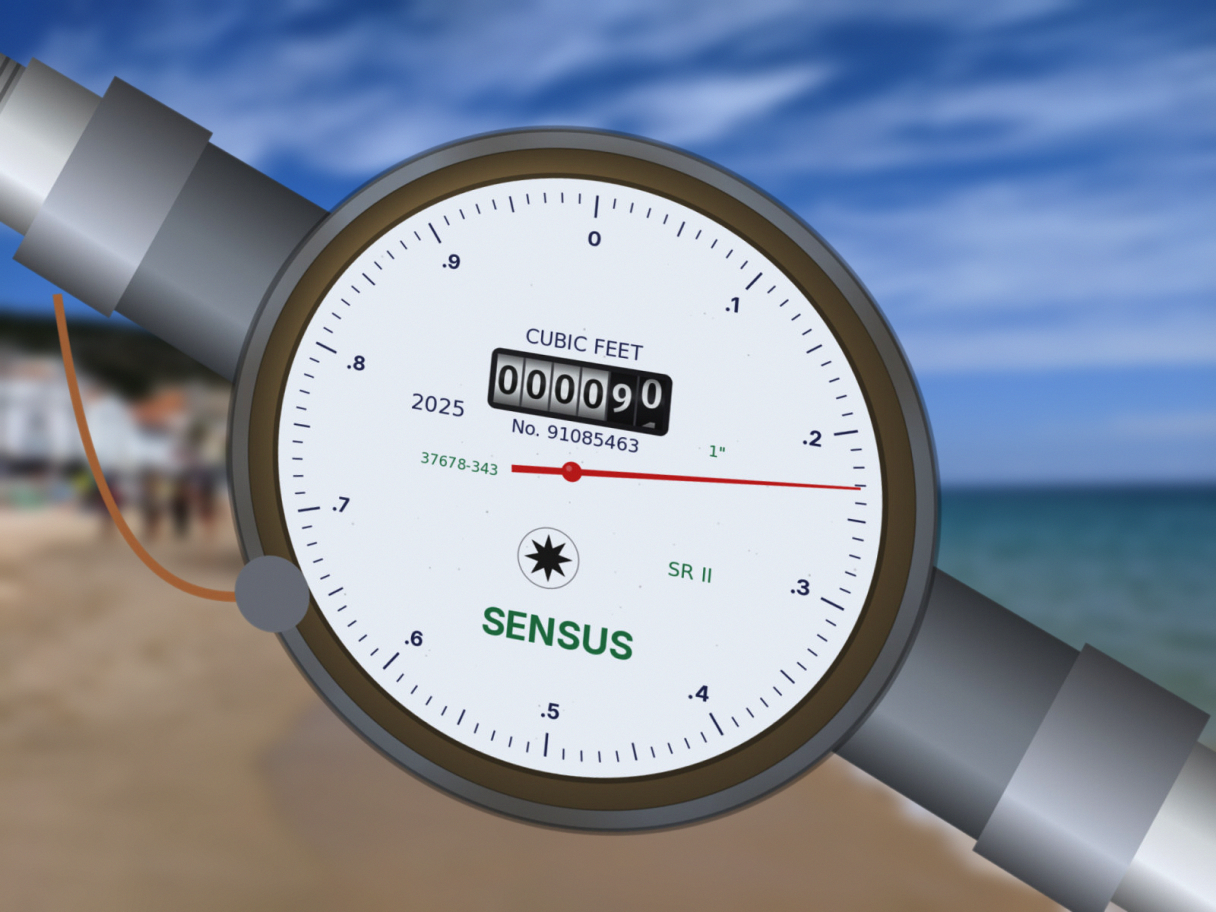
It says 90.23 ft³
